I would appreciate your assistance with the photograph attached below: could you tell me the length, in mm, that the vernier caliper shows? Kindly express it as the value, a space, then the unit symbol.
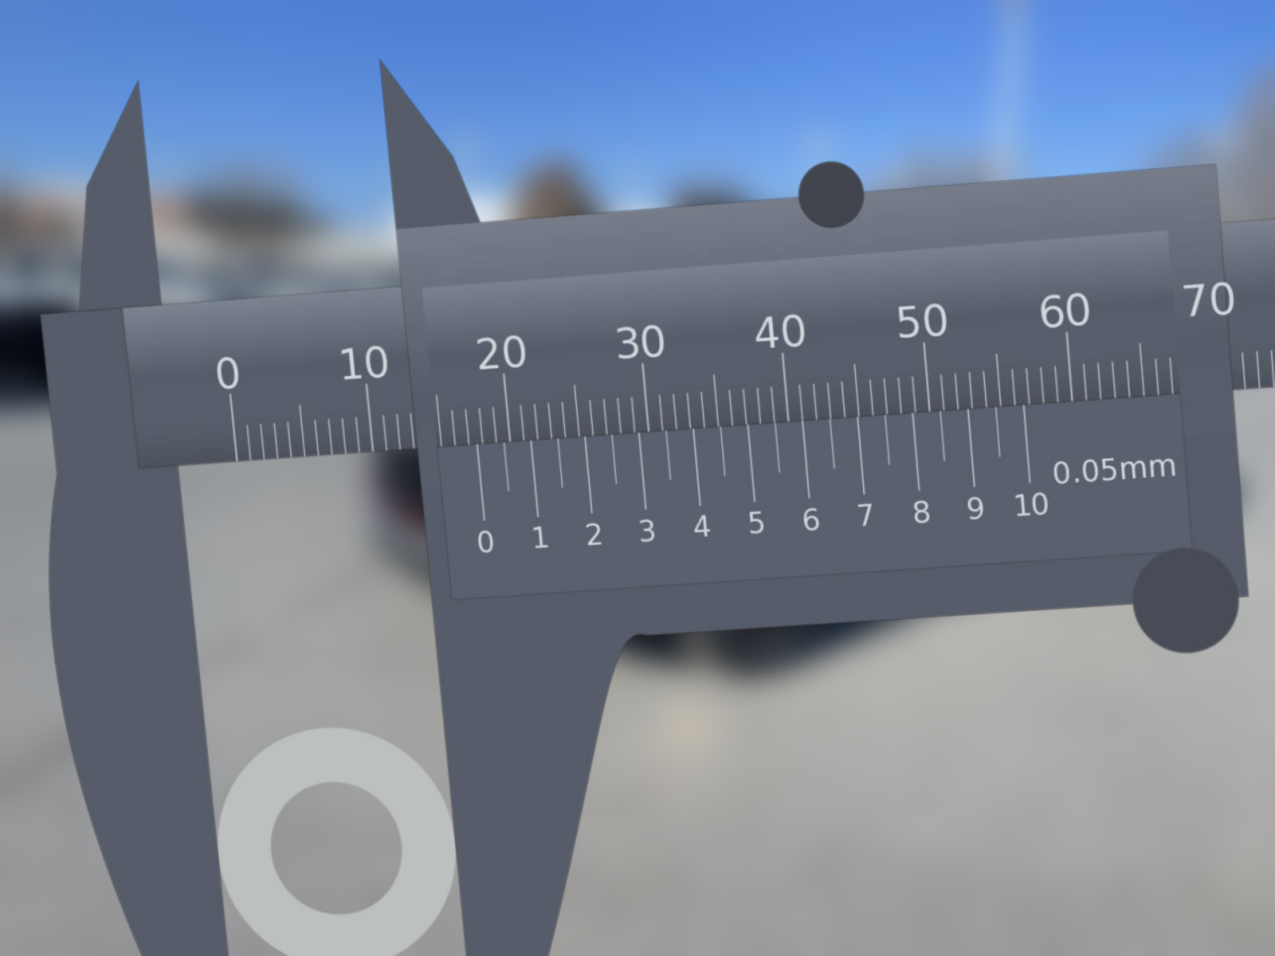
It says 17.6 mm
